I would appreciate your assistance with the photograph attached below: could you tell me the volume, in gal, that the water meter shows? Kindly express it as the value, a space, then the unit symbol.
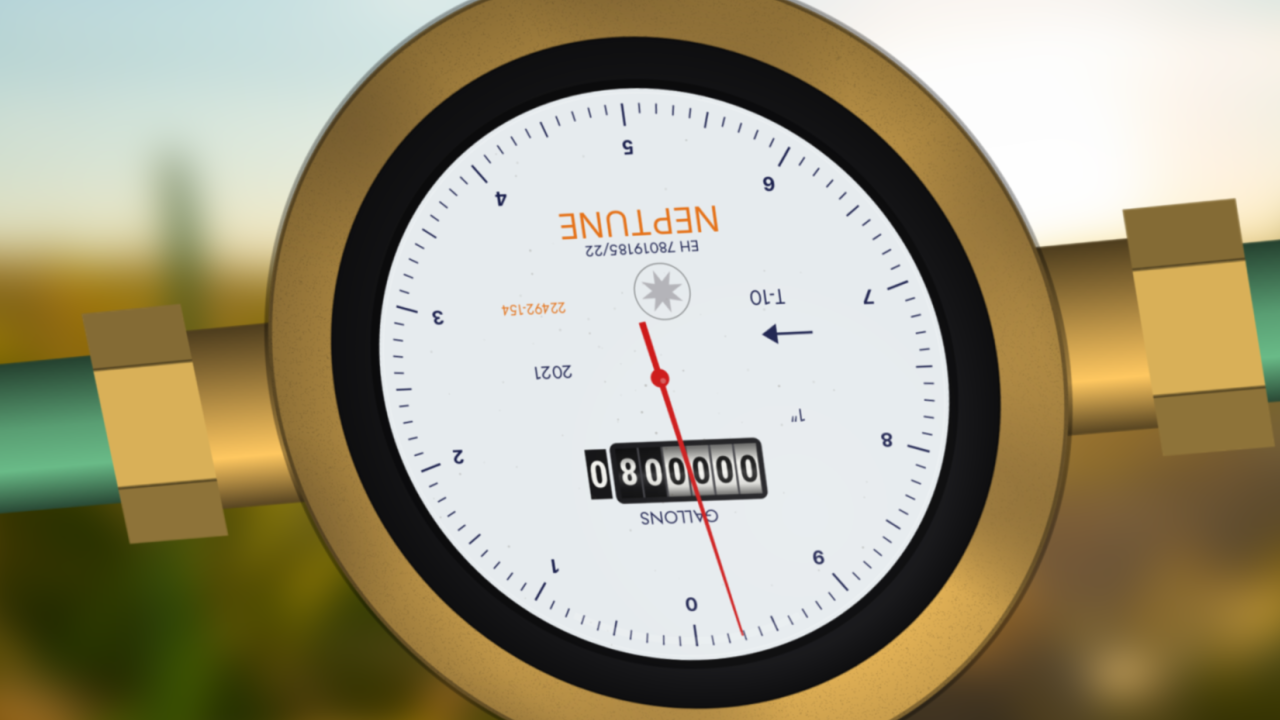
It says 79.7 gal
